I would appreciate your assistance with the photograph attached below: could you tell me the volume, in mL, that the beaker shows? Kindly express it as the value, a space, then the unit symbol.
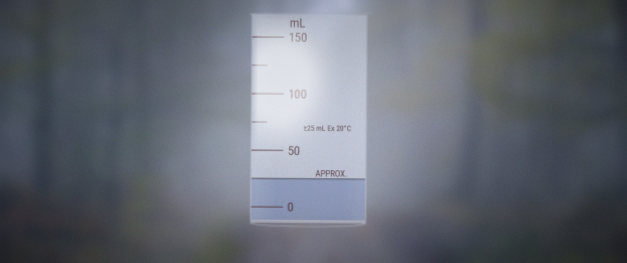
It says 25 mL
